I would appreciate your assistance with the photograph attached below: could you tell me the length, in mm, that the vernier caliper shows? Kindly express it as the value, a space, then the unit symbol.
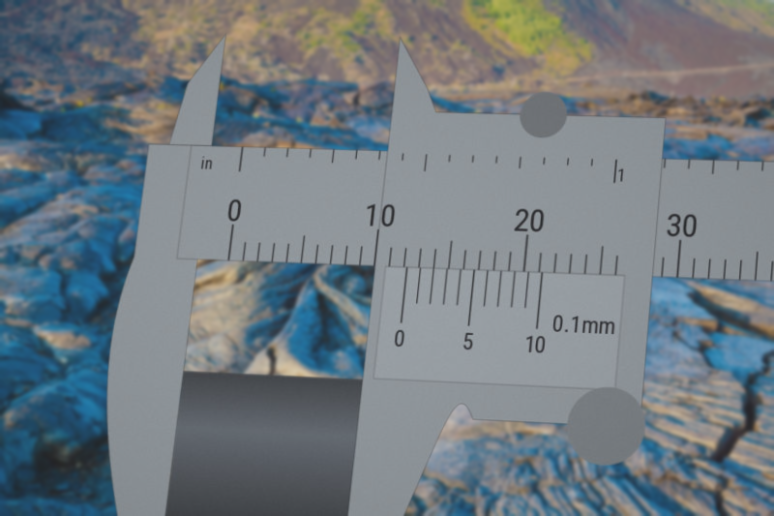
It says 12.2 mm
